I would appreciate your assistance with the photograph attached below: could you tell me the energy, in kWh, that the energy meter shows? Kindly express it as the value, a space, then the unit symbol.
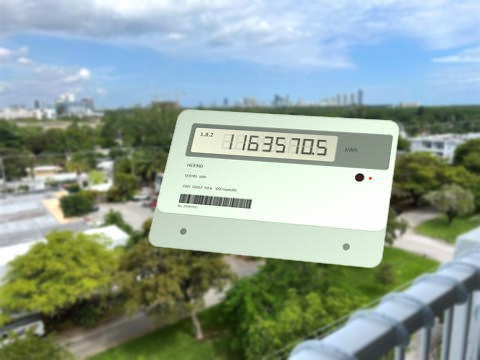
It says 1163570.5 kWh
